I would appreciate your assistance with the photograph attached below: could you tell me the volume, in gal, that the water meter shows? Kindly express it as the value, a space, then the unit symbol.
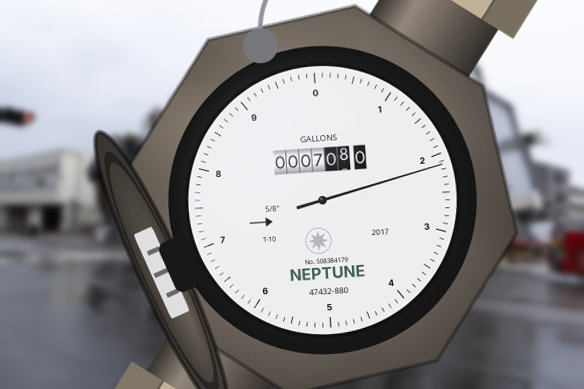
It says 7082.1 gal
